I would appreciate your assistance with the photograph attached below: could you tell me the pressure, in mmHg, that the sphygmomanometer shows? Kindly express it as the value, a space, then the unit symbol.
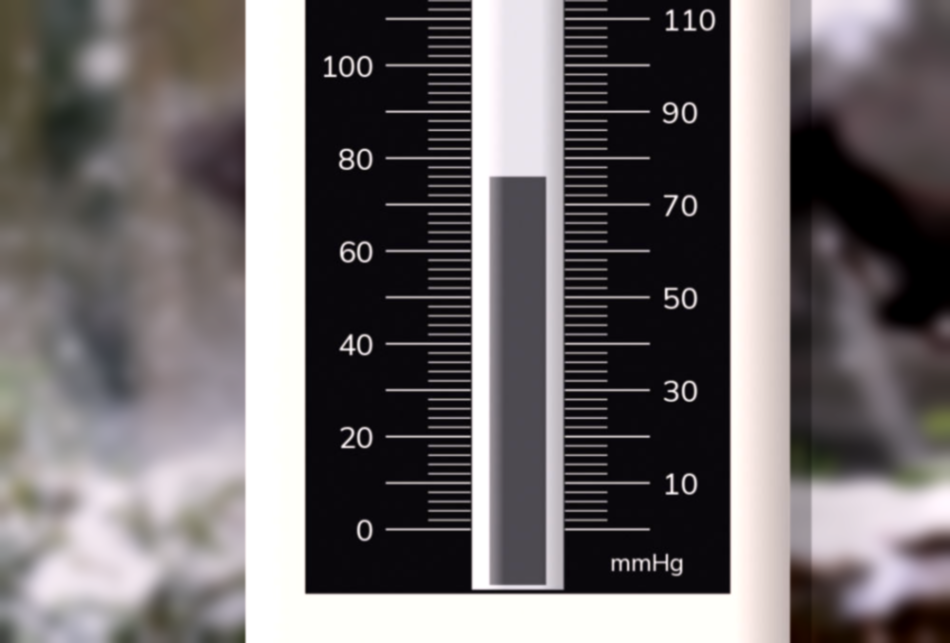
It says 76 mmHg
